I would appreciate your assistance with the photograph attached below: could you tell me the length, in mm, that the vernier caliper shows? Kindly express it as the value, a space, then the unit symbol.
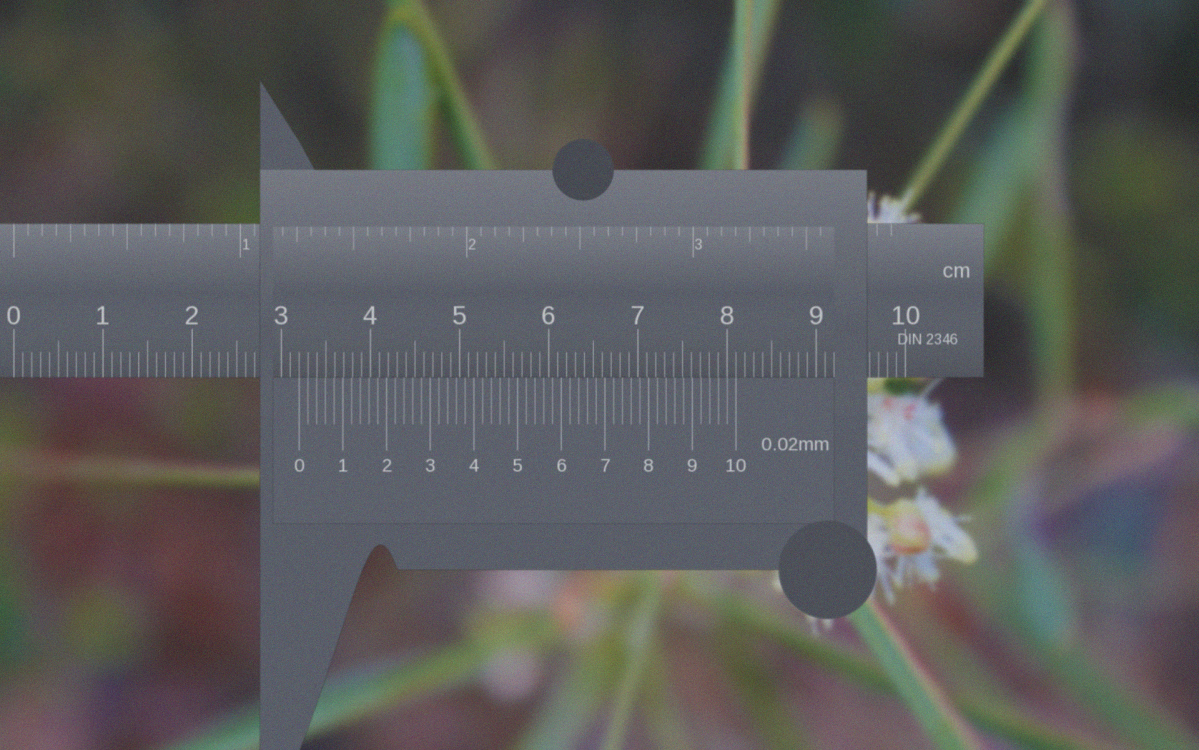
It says 32.0 mm
